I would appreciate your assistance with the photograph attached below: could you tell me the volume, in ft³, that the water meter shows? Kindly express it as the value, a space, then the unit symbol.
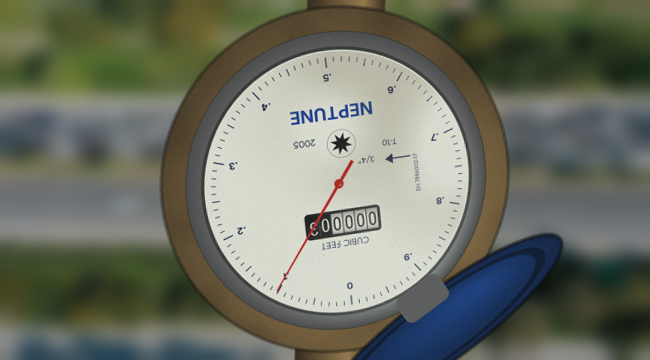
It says 3.10 ft³
